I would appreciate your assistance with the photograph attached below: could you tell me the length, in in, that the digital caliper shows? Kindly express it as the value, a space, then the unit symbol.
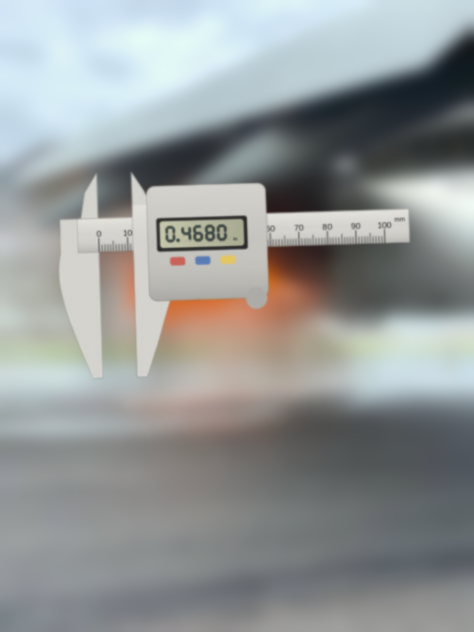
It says 0.4680 in
